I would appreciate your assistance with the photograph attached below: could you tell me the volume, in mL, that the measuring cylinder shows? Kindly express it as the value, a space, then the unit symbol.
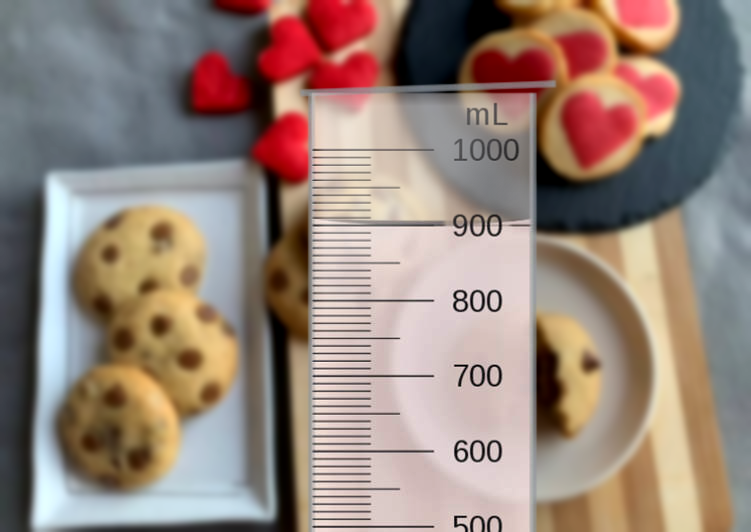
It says 900 mL
